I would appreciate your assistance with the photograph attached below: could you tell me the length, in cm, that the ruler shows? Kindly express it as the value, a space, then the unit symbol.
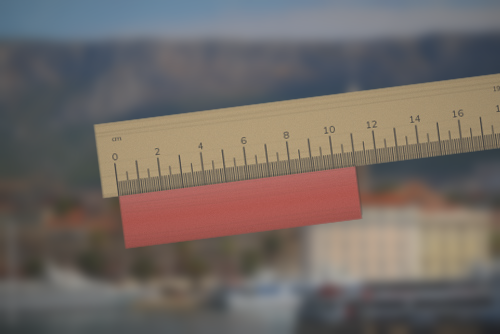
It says 11 cm
